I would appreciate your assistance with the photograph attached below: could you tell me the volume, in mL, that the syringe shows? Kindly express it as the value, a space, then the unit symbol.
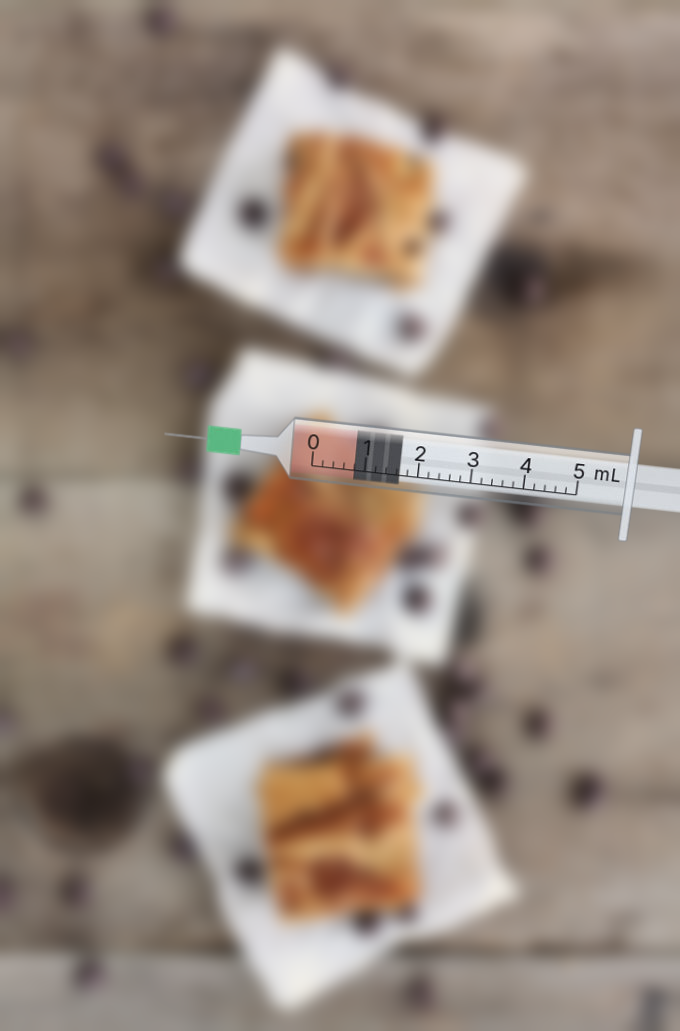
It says 0.8 mL
